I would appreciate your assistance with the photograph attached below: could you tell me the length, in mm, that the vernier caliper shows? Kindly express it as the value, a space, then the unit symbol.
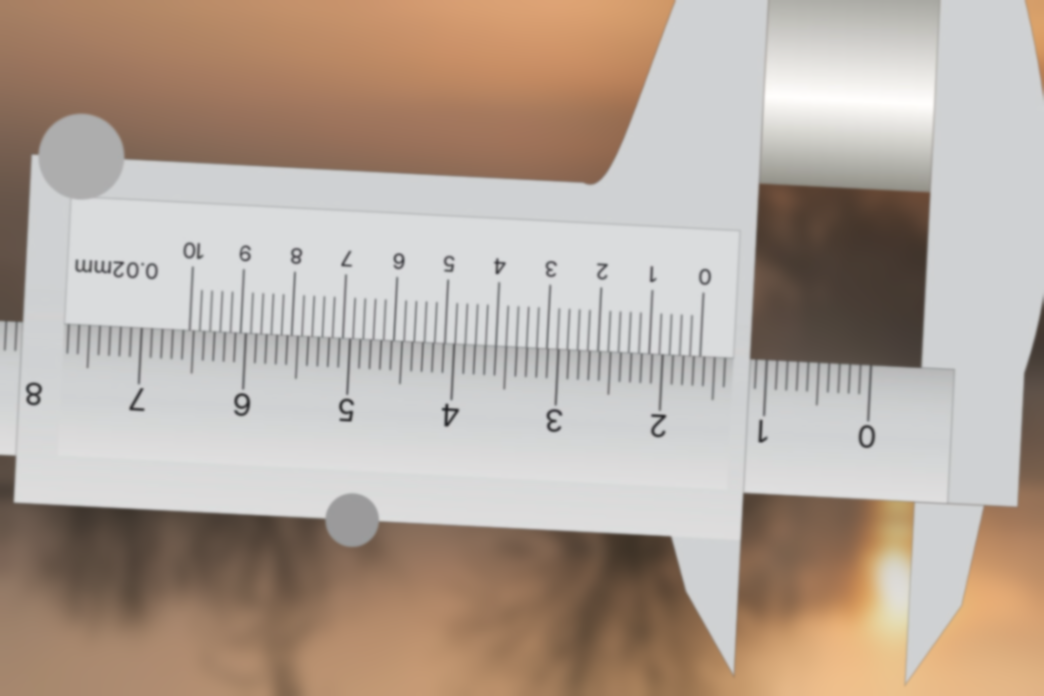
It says 16.4 mm
